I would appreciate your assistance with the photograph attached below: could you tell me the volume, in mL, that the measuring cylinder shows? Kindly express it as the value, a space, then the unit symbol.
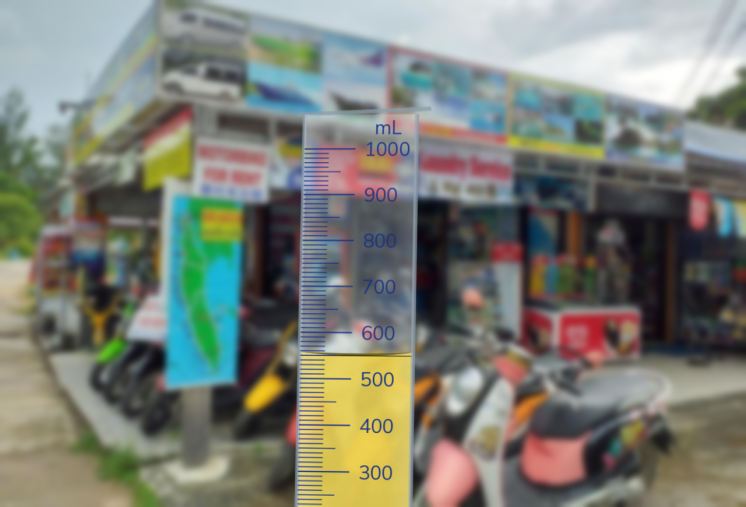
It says 550 mL
